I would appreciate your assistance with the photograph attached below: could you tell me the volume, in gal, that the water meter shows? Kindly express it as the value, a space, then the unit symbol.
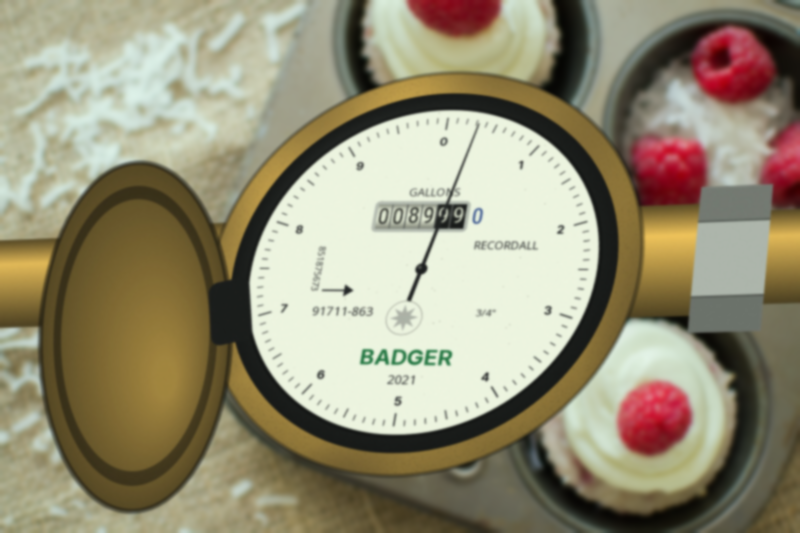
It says 89990.3 gal
